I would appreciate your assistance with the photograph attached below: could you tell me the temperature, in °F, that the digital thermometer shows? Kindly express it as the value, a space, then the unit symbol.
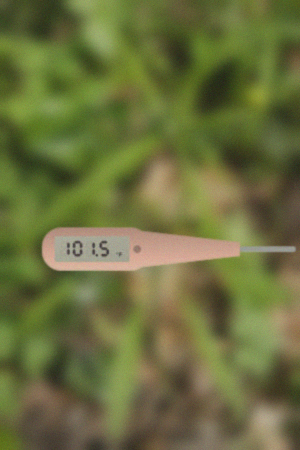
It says 101.5 °F
